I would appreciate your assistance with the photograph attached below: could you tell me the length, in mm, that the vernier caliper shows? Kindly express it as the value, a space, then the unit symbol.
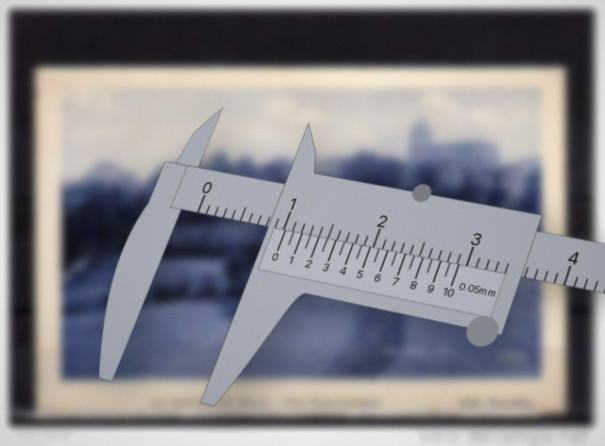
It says 10.2 mm
